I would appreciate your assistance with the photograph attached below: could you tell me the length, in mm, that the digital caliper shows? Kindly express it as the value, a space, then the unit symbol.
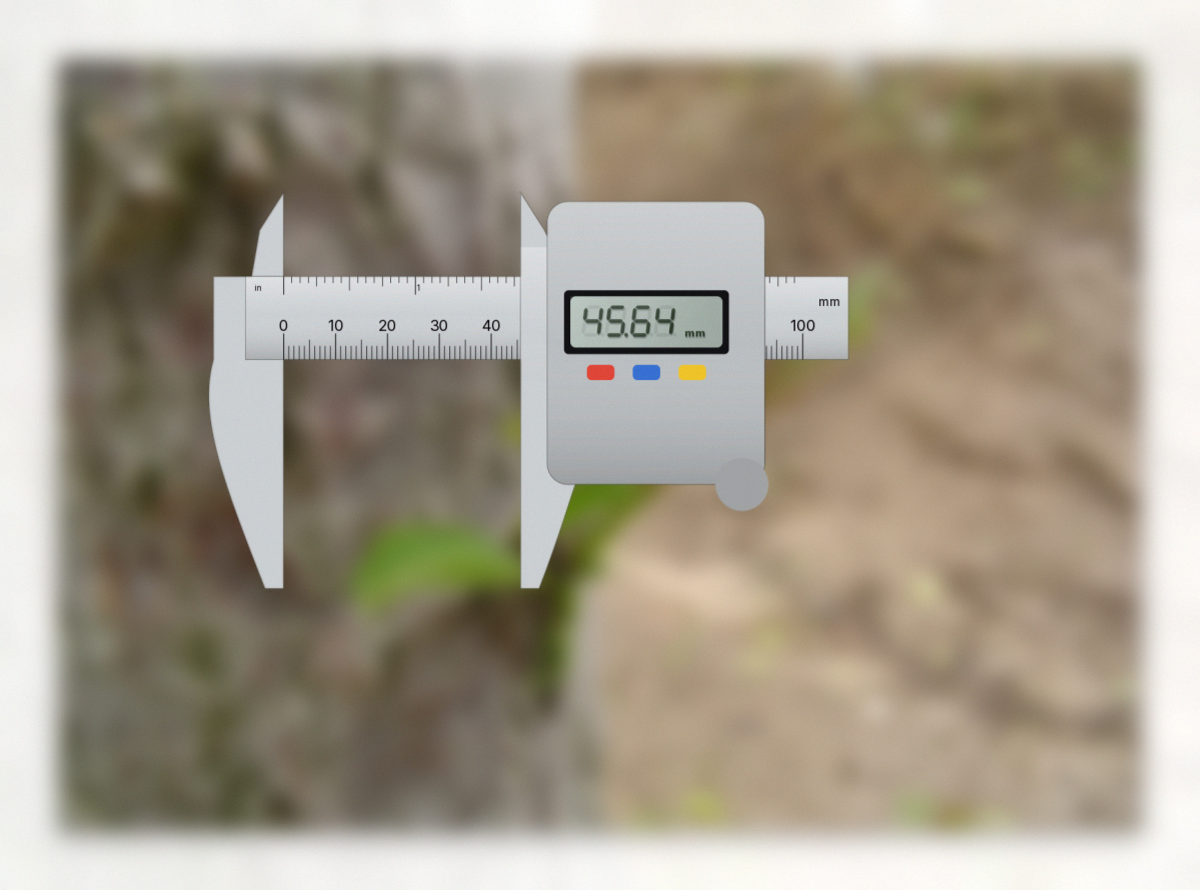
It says 45.64 mm
